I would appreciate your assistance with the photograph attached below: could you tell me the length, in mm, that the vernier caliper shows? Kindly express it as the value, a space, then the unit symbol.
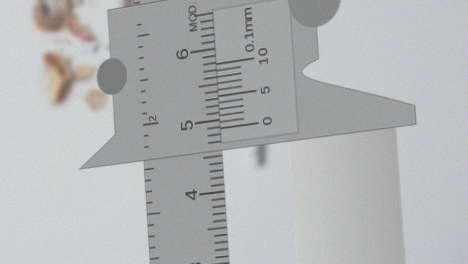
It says 48.8 mm
